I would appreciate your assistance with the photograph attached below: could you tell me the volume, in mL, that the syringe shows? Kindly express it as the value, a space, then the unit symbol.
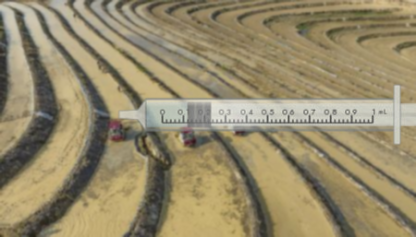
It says 0.12 mL
